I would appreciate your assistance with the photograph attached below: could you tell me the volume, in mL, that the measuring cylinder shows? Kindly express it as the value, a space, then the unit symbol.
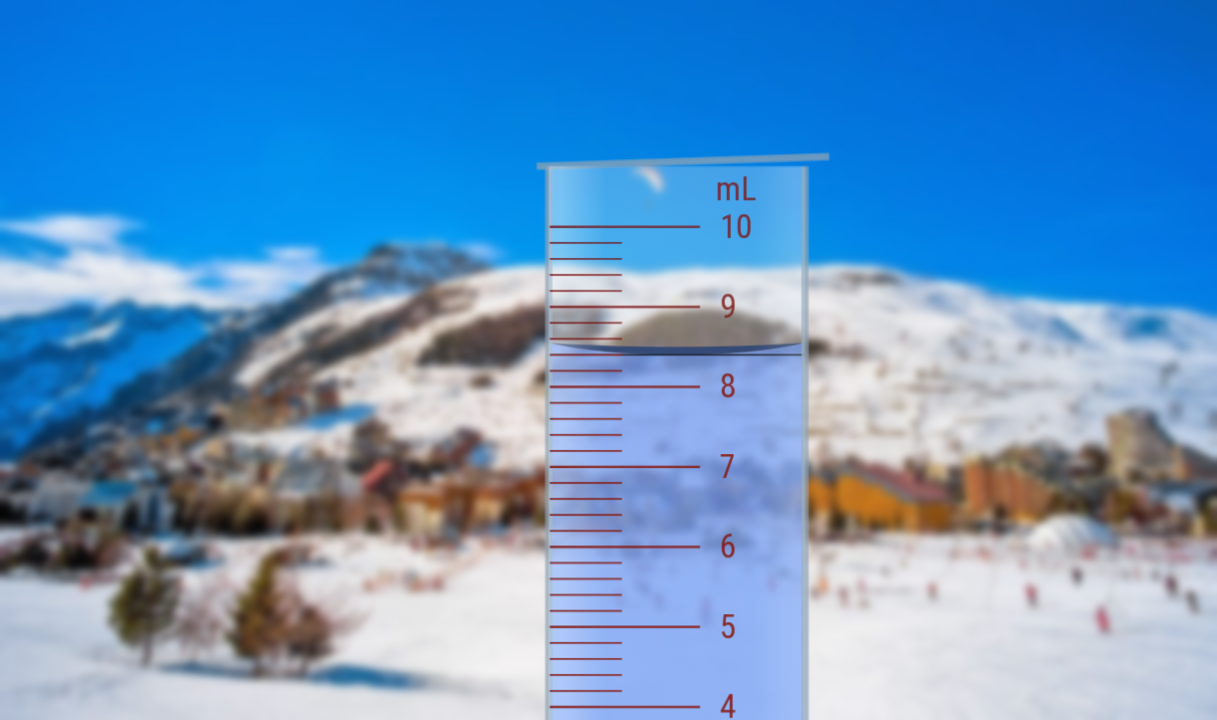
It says 8.4 mL
